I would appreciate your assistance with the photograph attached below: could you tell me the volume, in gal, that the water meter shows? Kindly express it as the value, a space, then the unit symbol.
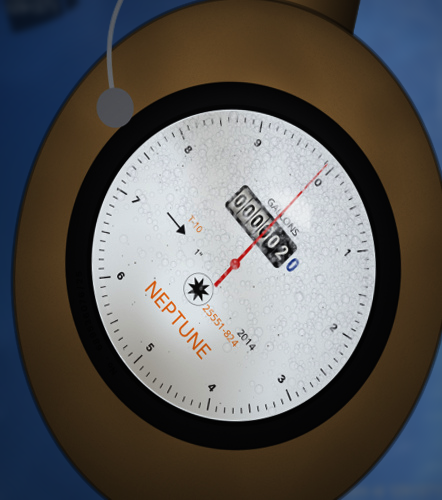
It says 19.9 gal
